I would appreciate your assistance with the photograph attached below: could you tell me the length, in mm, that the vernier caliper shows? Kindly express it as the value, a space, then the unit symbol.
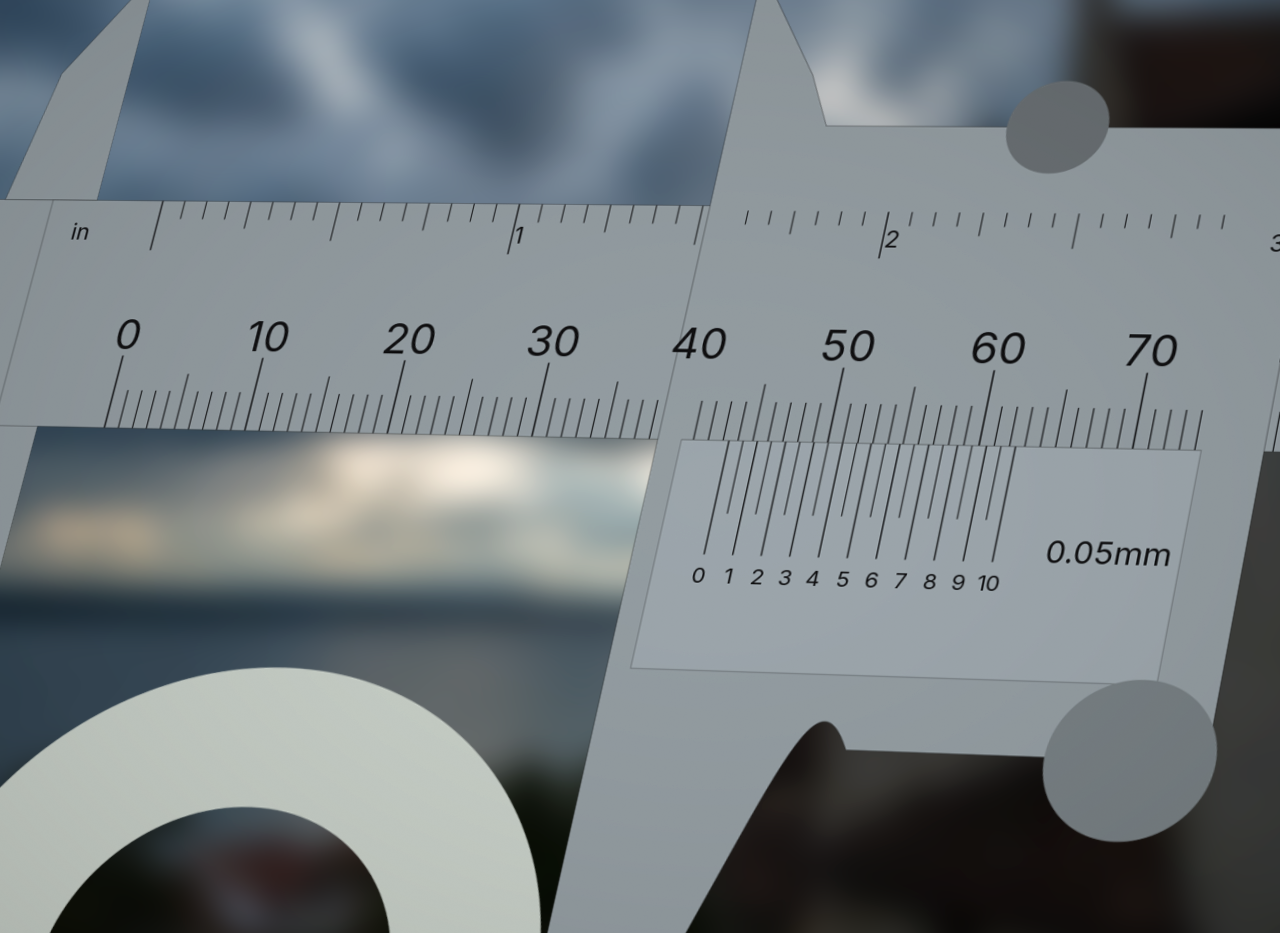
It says 43.4 mm
